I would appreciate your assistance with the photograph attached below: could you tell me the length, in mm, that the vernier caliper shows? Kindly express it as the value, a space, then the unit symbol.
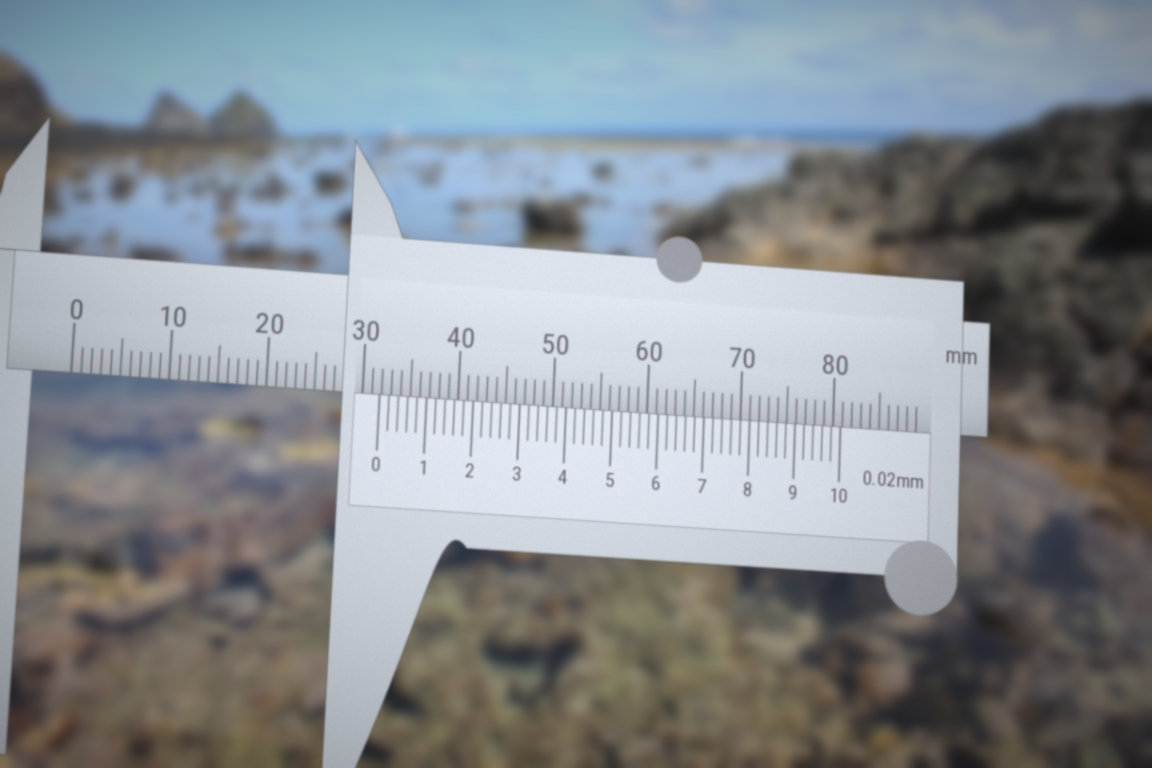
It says 31.8 mm
